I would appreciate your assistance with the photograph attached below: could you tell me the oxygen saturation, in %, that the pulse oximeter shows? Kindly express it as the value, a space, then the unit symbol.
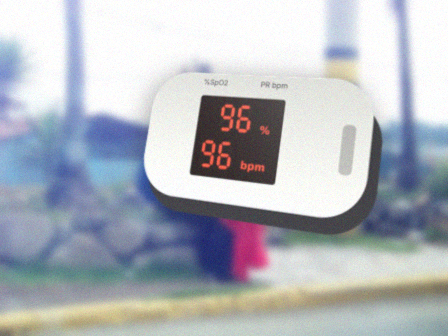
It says 96 %
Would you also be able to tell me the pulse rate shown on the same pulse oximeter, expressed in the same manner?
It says 96 bpm
